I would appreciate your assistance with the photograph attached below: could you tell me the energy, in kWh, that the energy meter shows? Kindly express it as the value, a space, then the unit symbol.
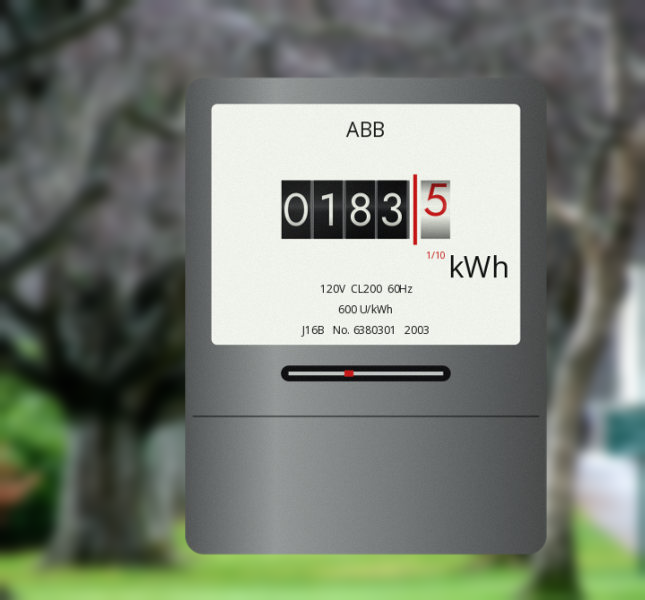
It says 183.5 kWh
